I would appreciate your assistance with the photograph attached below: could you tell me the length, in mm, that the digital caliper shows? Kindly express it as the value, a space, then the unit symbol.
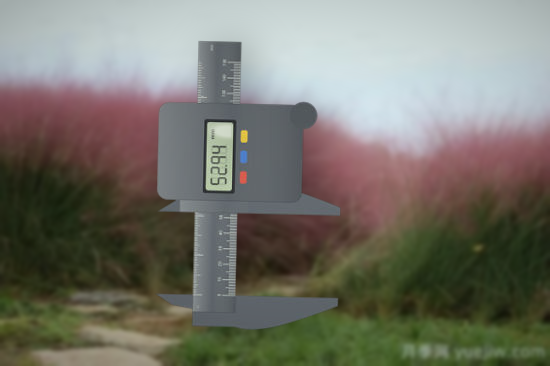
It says 52.94 mm
